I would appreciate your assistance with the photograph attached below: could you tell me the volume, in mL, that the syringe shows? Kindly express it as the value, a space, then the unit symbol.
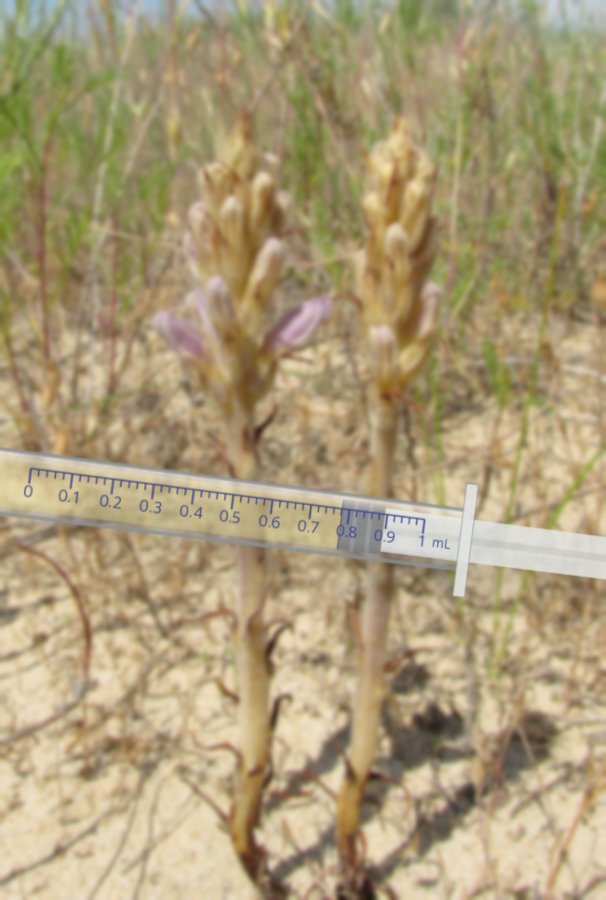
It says 0.78 mL
